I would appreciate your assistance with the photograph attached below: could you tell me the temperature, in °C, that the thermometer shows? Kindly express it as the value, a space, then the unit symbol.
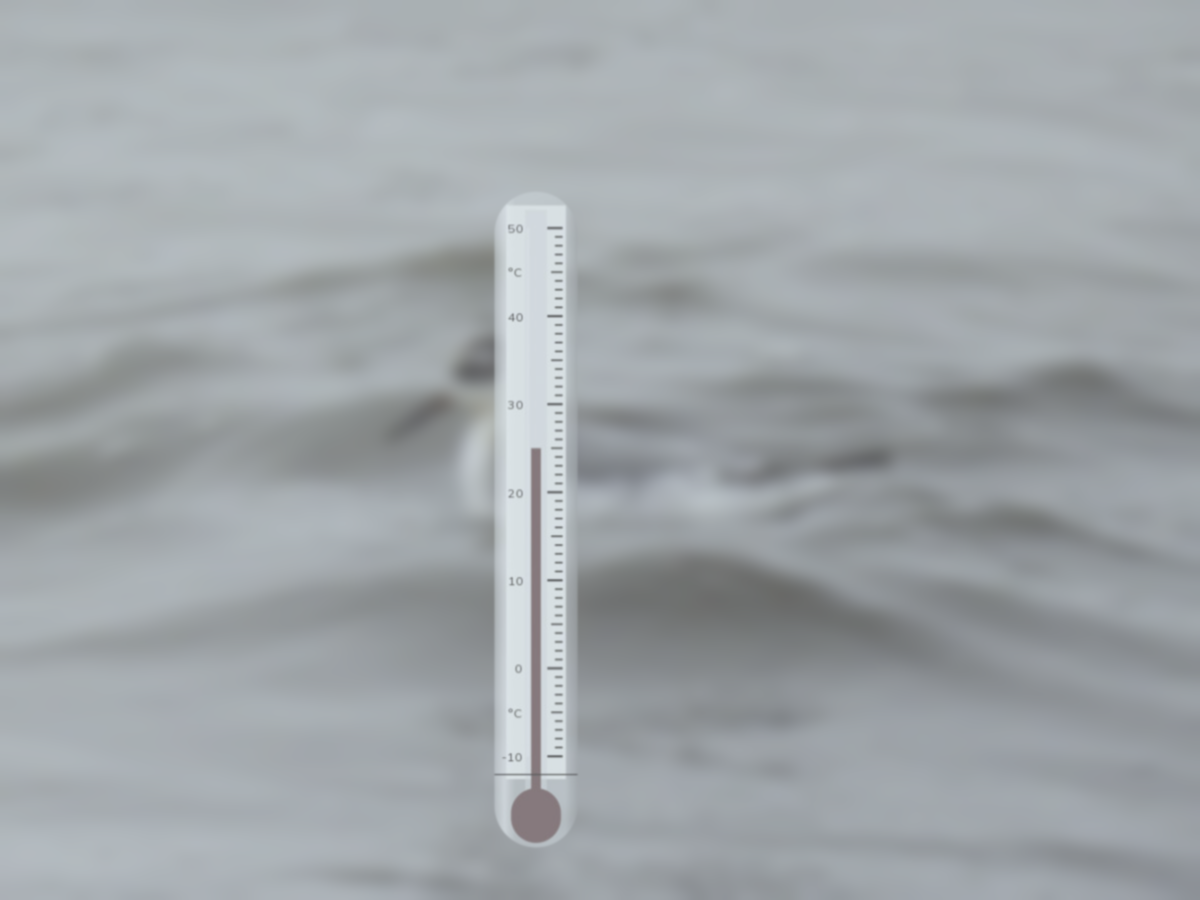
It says 25 °C
